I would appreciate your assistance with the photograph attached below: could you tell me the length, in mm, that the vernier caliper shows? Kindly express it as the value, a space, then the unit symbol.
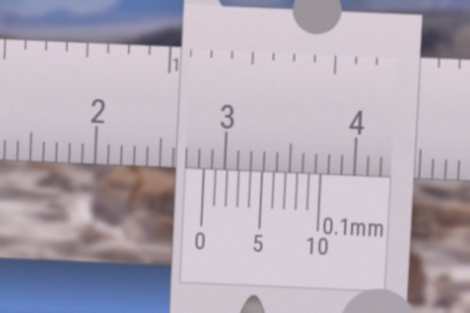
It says 28.4 mm
